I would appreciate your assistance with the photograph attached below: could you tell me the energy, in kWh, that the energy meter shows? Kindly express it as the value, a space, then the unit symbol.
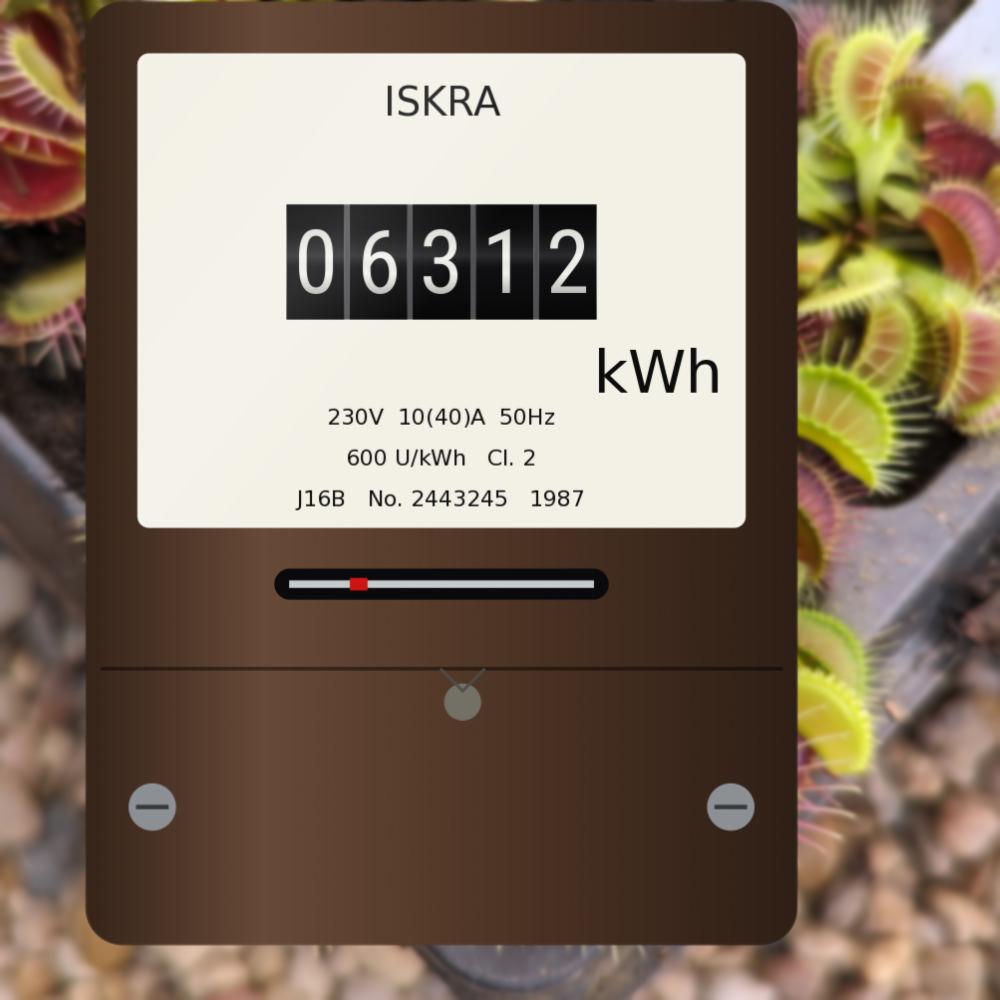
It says 6312 kWh
